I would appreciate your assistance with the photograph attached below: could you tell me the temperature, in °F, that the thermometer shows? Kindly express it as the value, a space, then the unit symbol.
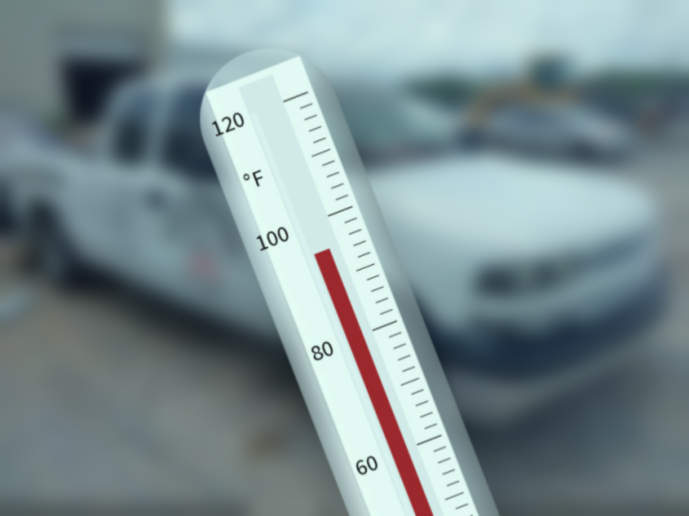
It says 95 °F
